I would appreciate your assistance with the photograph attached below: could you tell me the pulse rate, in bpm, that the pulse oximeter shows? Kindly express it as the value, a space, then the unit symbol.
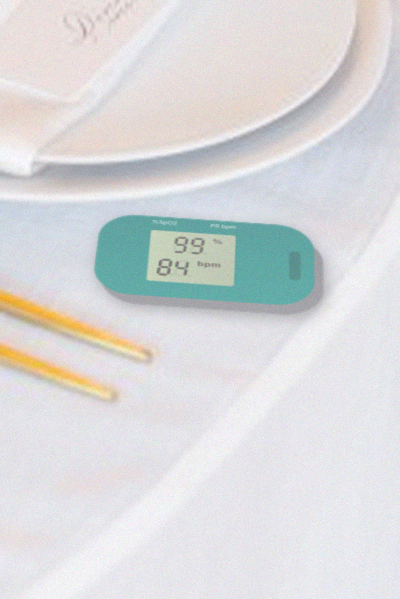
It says 84 bpm
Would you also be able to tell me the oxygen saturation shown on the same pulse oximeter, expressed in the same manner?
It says 99 %
